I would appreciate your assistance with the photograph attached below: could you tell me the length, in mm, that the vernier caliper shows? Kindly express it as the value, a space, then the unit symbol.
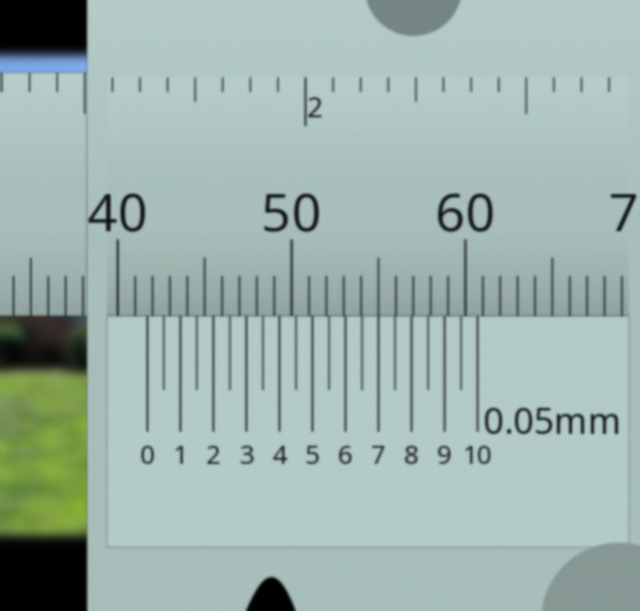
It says 41.7 mm
